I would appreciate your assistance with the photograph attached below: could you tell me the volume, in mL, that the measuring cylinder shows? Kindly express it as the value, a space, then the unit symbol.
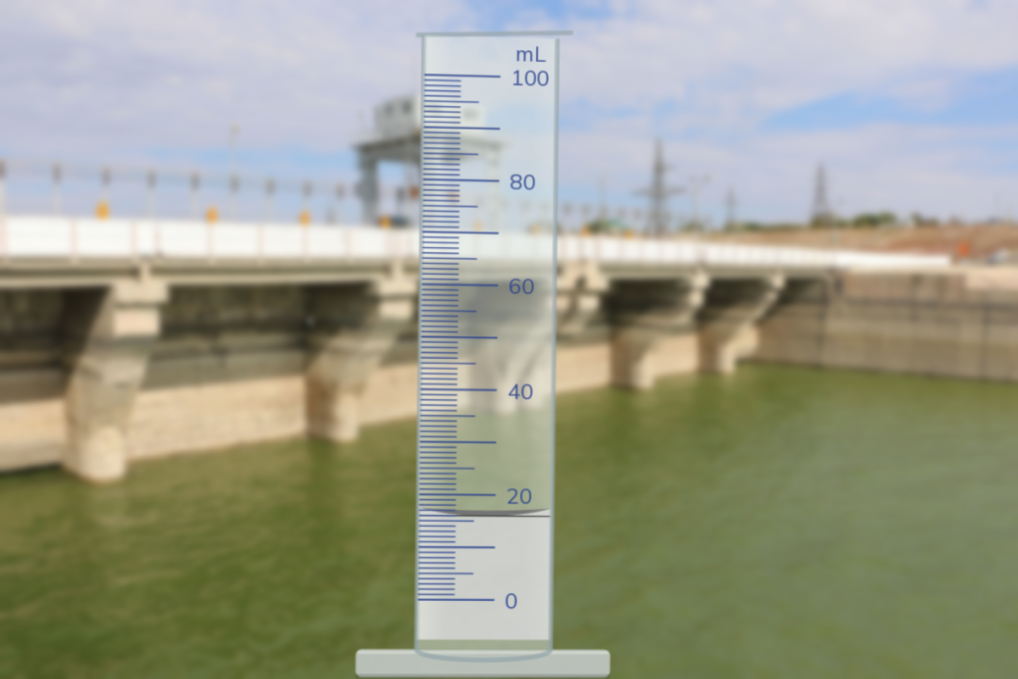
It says 16 mL
